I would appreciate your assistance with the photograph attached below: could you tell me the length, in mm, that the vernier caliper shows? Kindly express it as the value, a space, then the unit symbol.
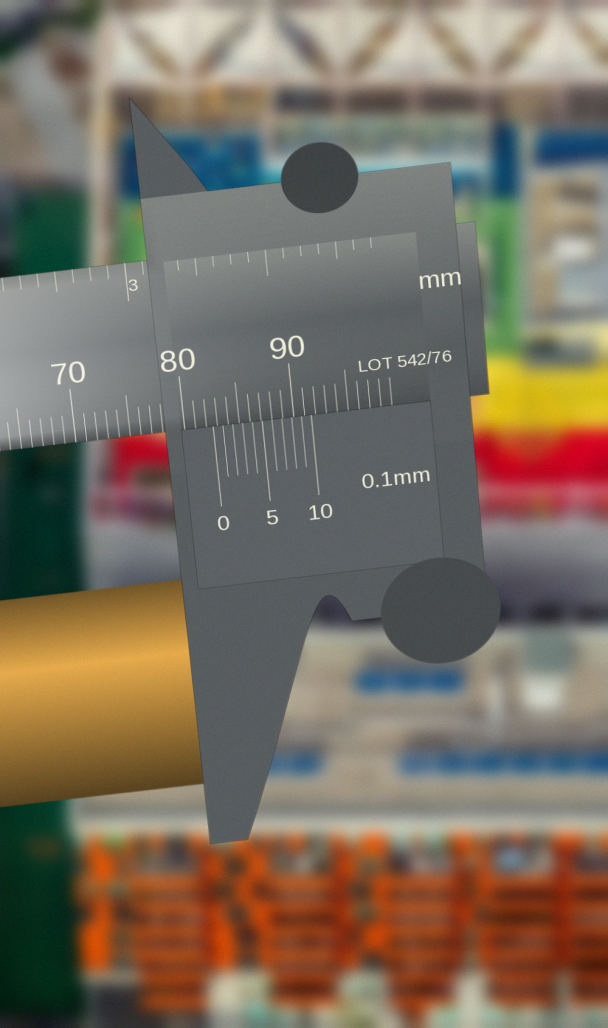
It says 82.6 mm
